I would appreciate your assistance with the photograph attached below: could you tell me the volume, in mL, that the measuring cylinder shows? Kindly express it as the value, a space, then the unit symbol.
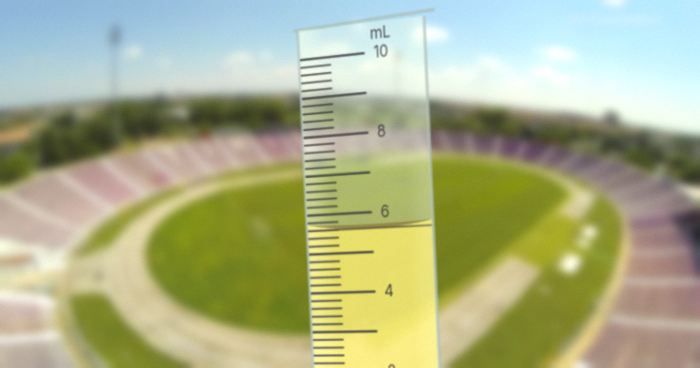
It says 5.6 mL
